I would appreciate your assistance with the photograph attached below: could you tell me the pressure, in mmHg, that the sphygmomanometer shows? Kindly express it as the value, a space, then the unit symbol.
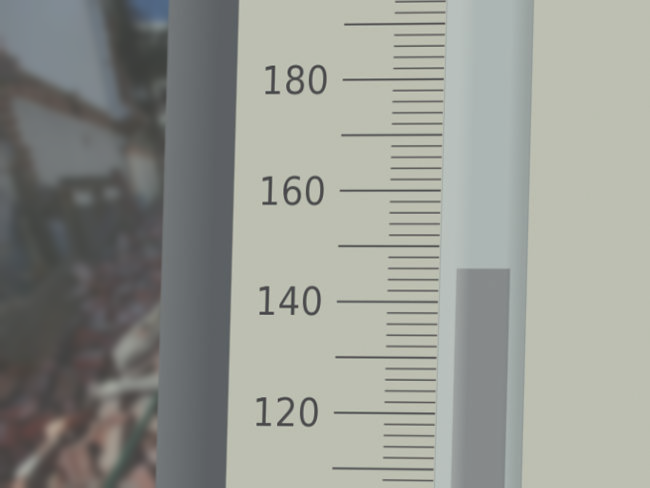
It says 146 mmHg
